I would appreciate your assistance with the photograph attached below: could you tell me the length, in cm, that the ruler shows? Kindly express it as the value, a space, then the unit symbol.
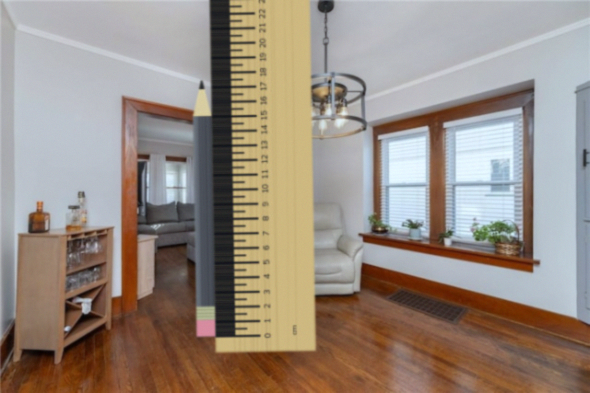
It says 17.5 cm
